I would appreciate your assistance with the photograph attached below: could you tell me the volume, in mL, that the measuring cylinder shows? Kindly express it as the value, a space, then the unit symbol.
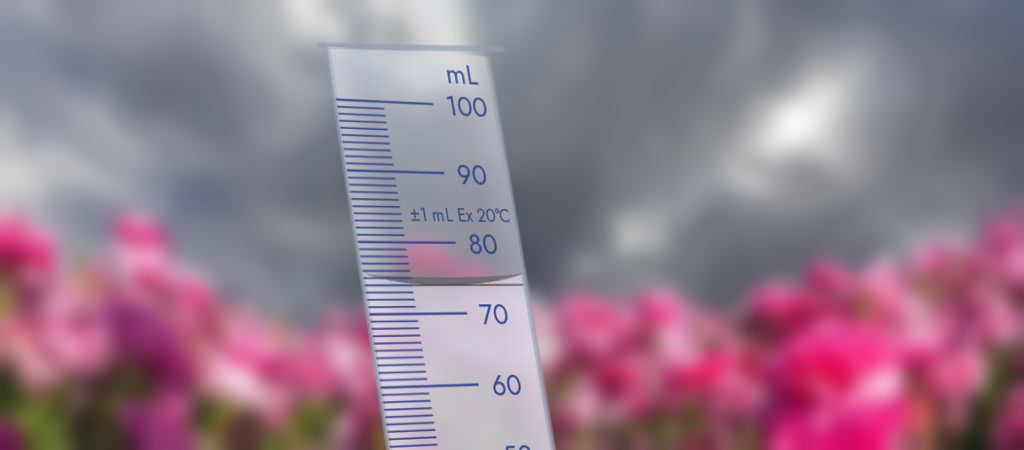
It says 74 mL
